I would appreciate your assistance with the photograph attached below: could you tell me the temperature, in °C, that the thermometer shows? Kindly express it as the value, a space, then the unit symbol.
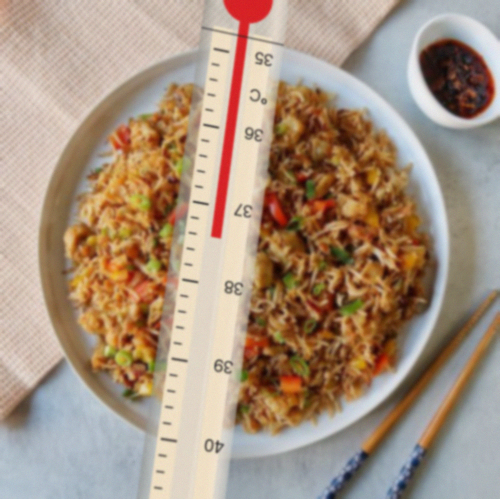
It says 37.4 °C
